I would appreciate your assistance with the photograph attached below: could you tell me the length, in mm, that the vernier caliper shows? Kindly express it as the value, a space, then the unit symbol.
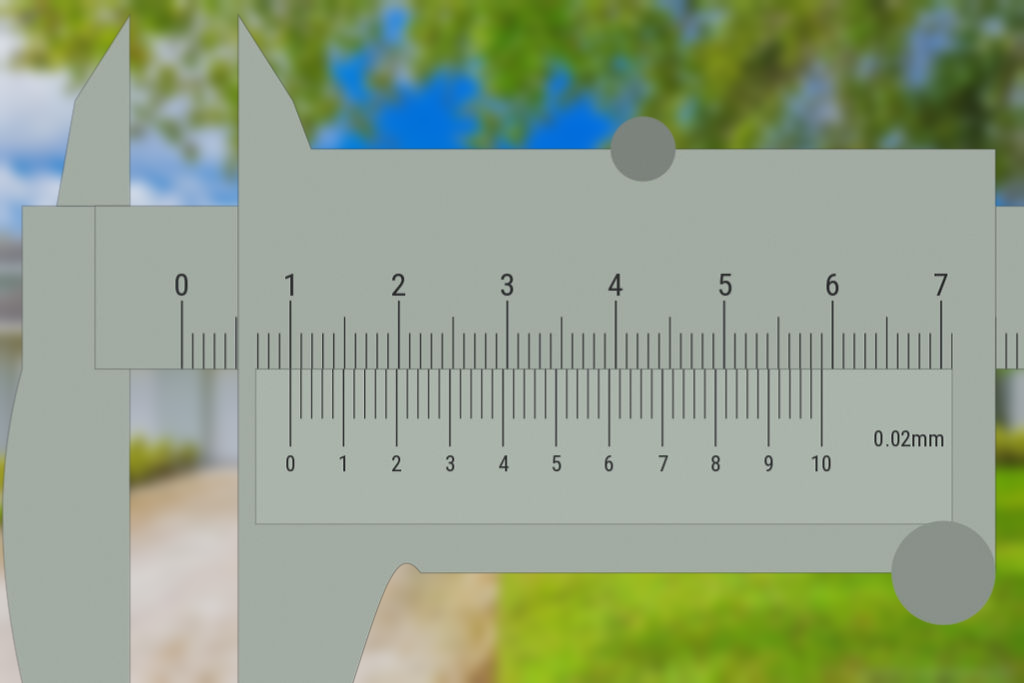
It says 10.0 mm
